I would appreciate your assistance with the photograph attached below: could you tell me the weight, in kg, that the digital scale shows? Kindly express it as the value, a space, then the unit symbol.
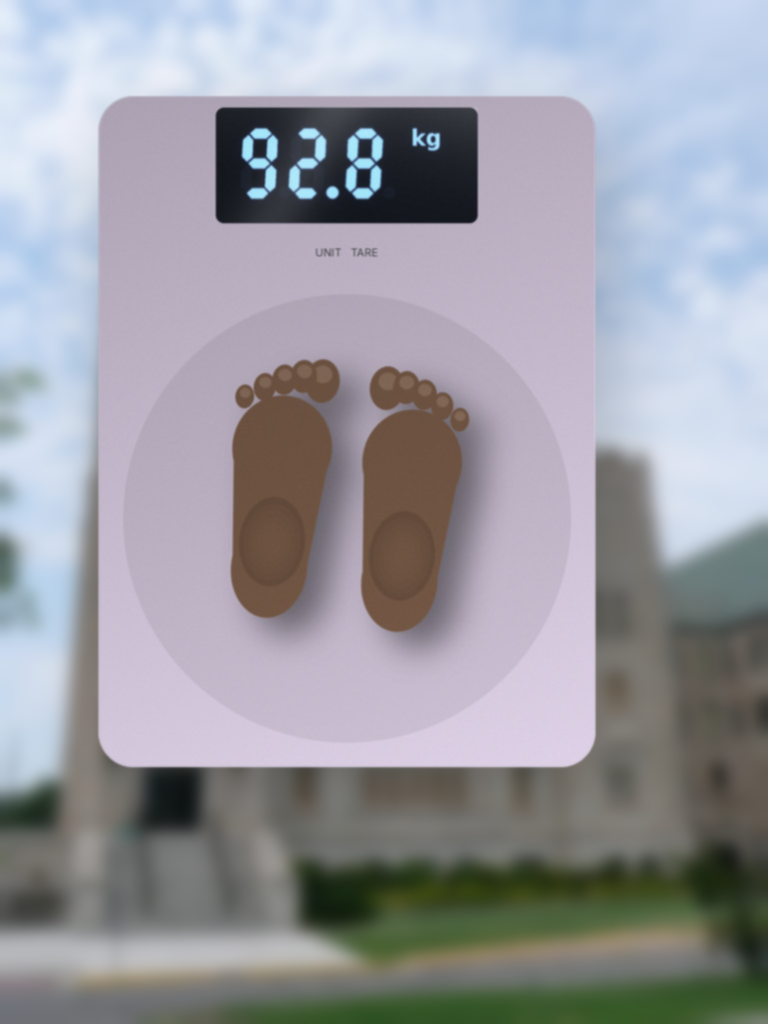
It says 92.8 kg
